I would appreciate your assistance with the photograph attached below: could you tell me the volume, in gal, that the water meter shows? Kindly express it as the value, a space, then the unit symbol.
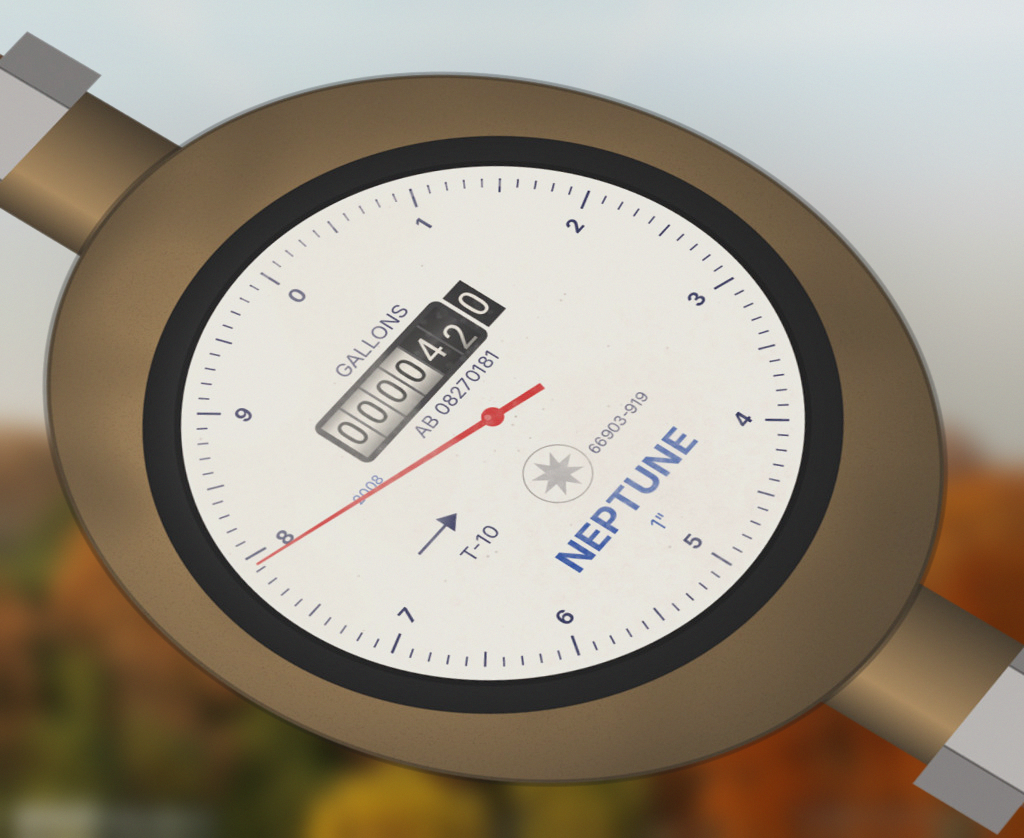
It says 417.9 gal
